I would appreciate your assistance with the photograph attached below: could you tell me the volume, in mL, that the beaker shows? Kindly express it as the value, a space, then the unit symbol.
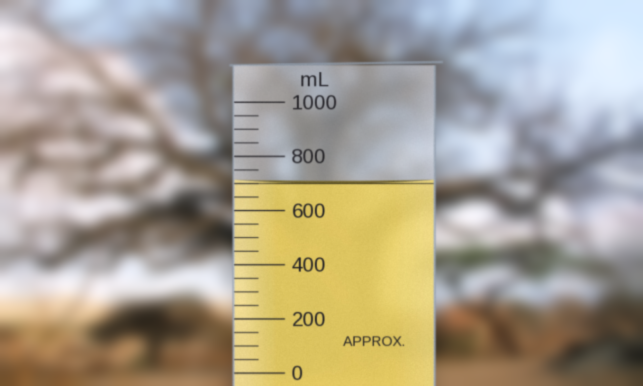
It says 700 mL
